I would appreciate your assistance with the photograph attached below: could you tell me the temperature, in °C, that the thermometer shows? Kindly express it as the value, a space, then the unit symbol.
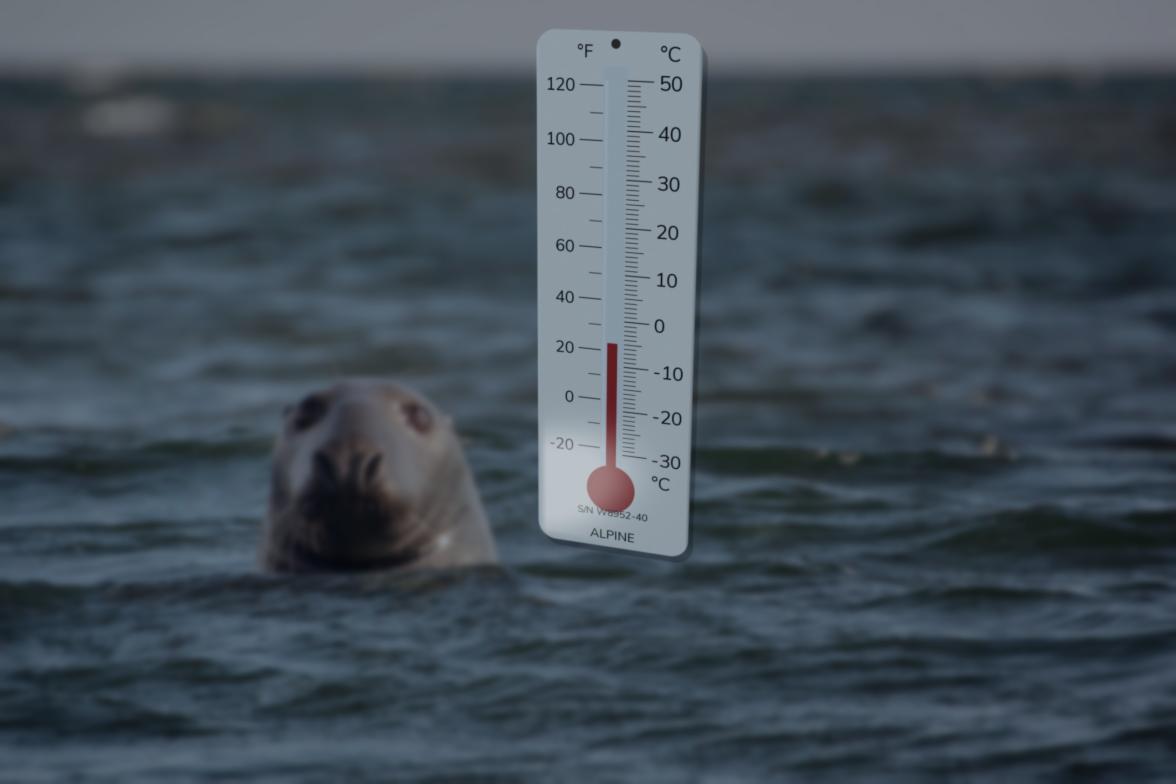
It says -5 °C
